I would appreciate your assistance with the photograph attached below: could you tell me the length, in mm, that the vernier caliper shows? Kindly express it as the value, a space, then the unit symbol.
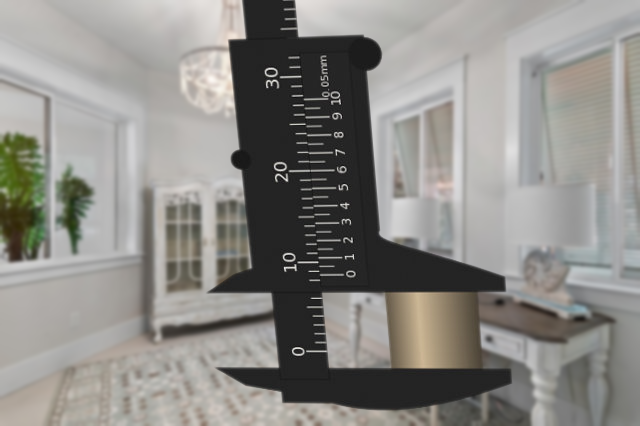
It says 8.6 mm
